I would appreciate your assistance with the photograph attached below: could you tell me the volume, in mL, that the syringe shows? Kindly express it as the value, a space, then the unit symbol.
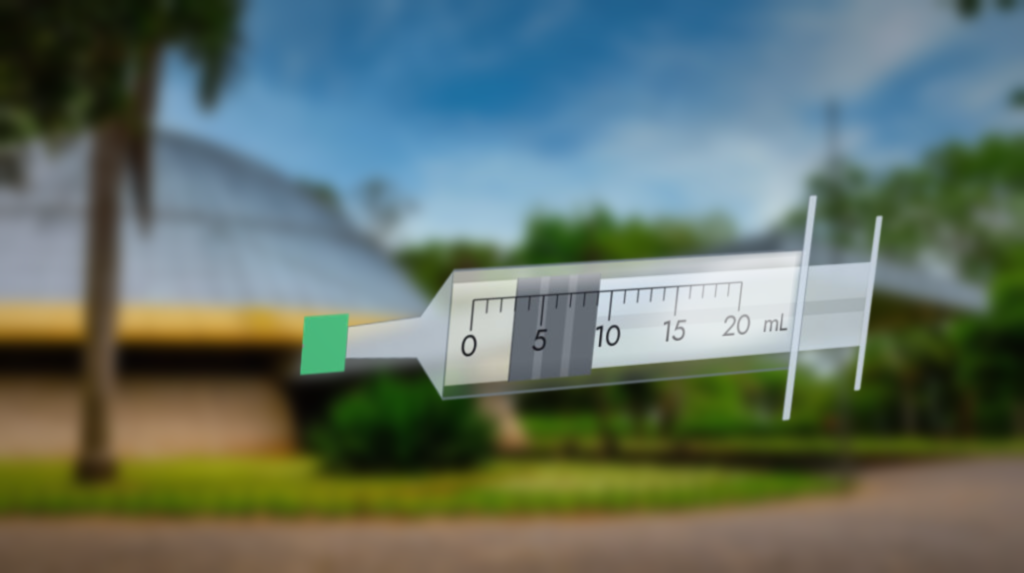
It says 3 mL
